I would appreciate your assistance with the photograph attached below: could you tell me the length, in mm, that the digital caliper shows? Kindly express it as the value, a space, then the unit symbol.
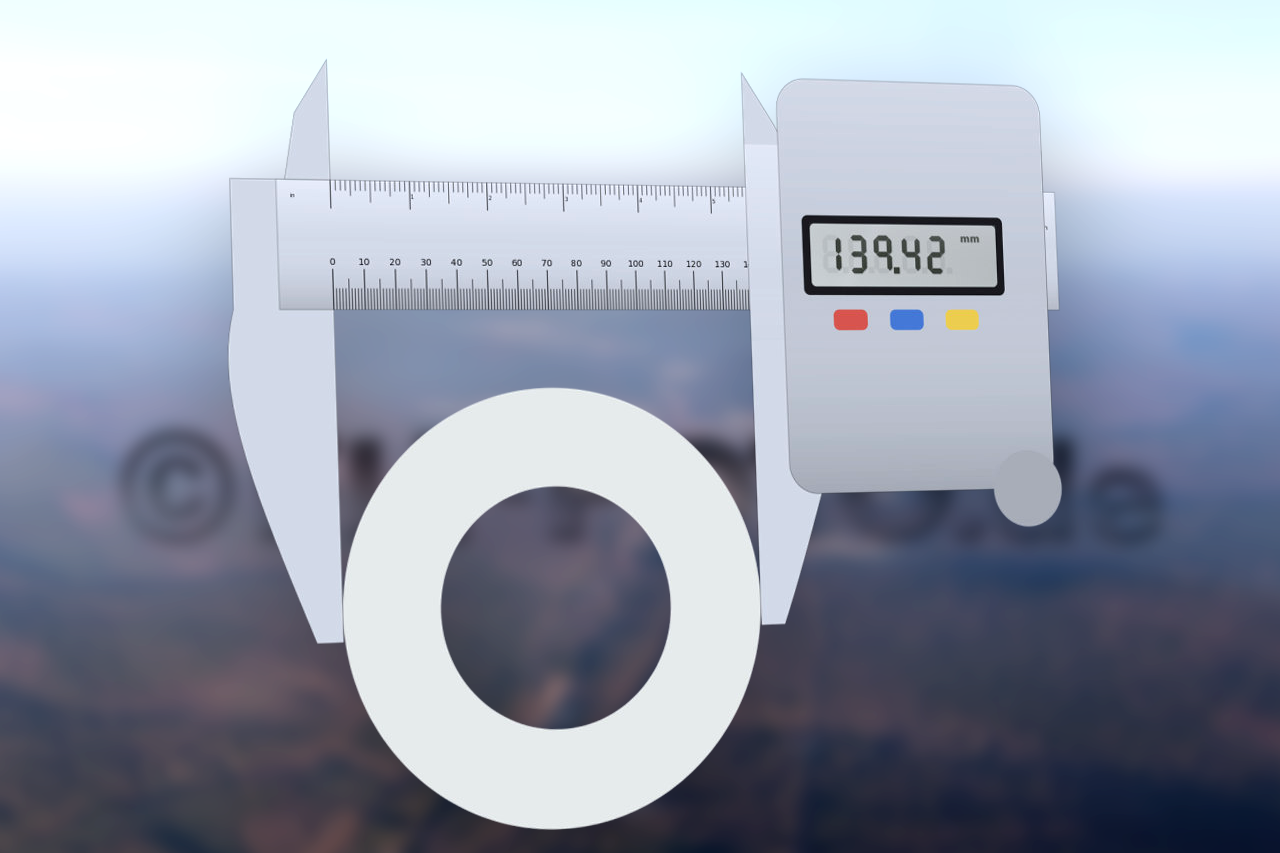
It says 139.42 mm
